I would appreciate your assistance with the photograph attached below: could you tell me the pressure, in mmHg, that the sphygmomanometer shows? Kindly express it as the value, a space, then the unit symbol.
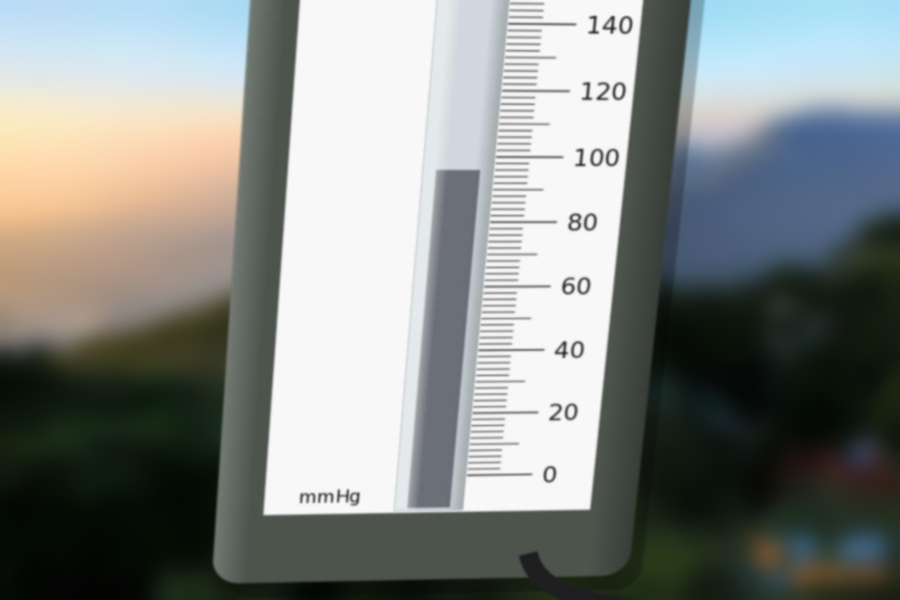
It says 96 mmHg
